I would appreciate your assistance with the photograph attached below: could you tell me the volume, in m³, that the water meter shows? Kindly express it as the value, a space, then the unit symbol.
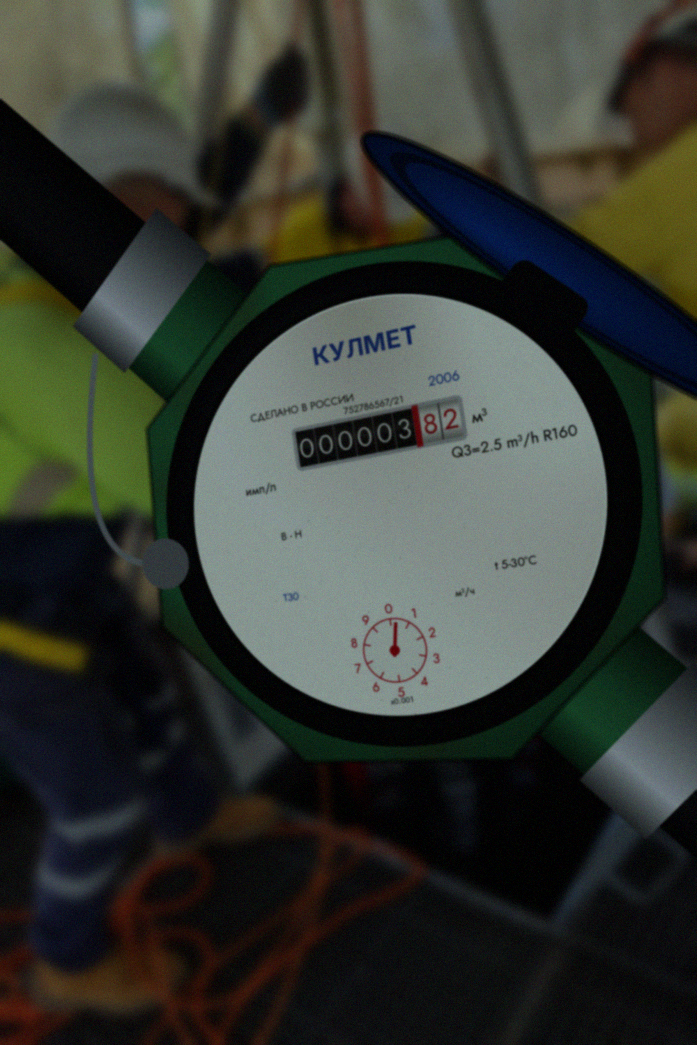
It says 3.820 m³
